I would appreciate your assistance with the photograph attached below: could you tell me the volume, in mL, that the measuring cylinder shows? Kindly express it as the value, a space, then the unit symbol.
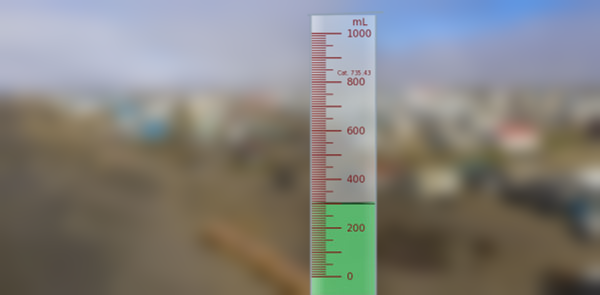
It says 300 mL
